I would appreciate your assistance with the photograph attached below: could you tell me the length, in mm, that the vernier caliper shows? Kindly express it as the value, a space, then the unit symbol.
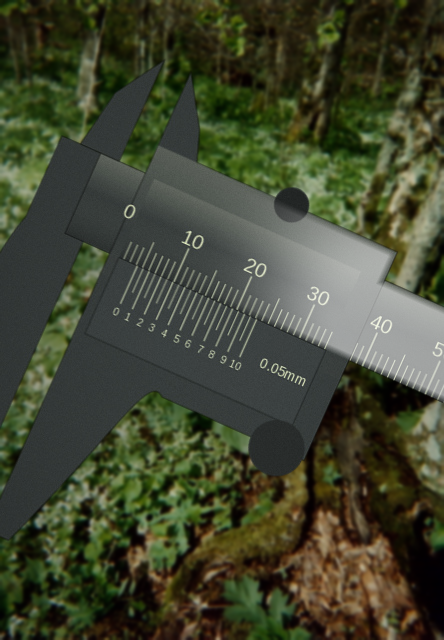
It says 4.2 mm
